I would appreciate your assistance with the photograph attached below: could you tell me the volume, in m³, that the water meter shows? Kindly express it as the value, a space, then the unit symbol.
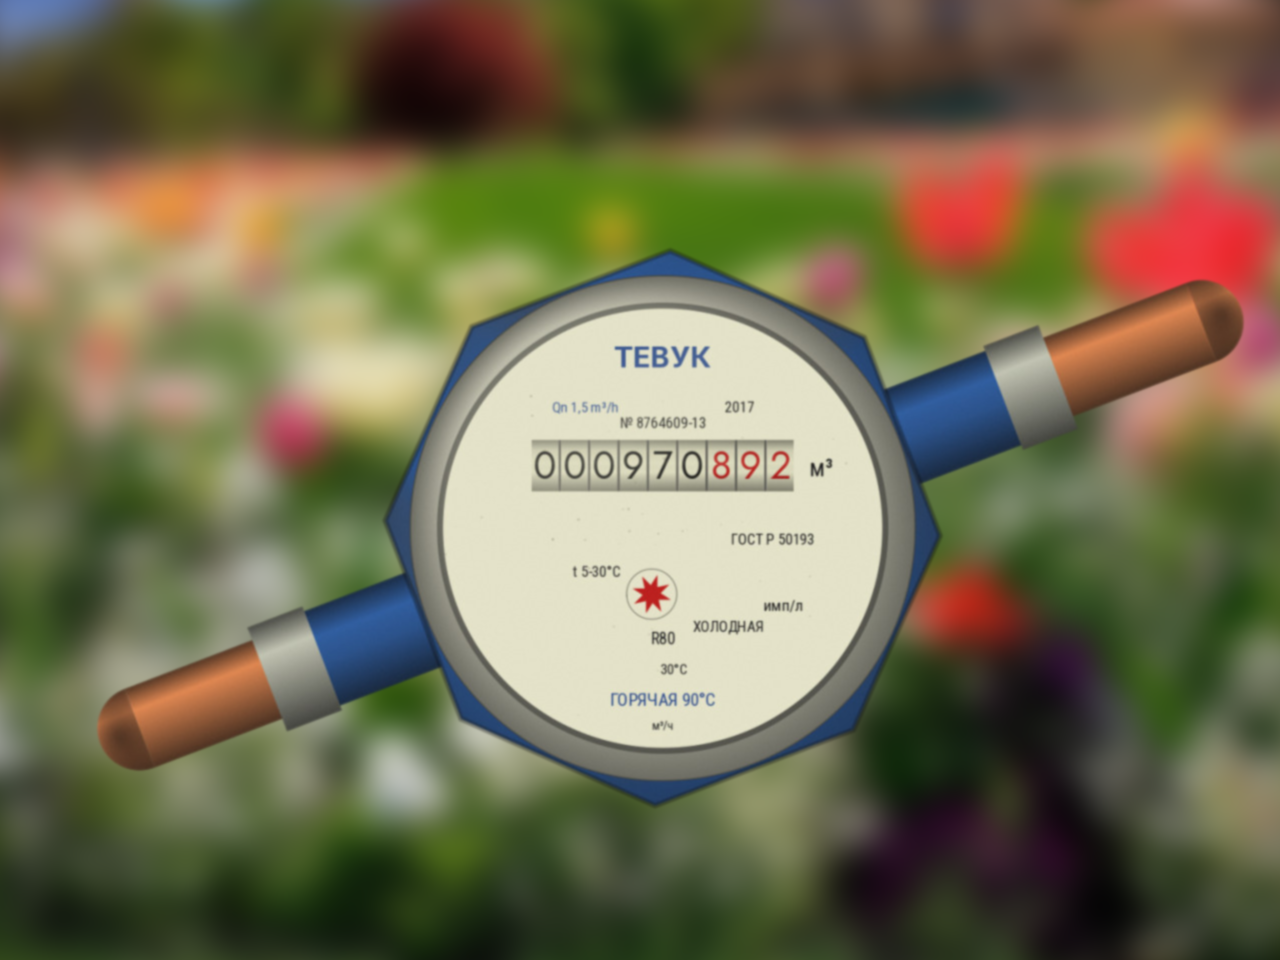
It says 970.892 m³
